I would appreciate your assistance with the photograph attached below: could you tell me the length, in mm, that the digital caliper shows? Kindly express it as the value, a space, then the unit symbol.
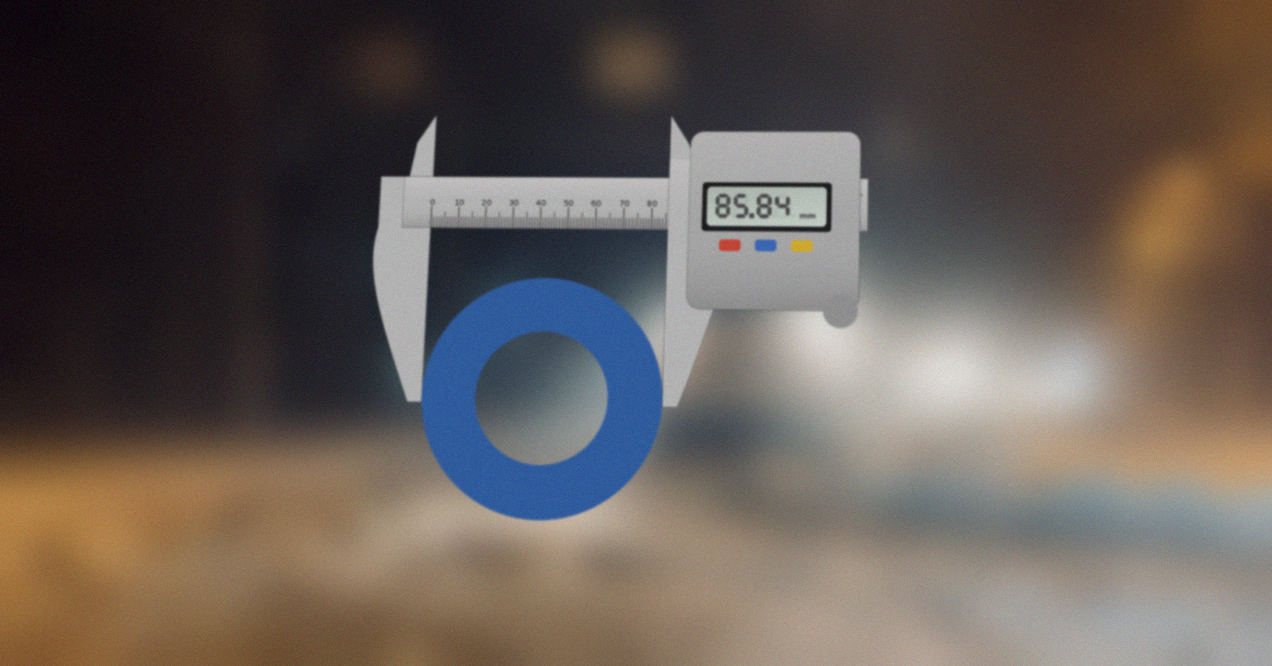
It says 85.84 mm
